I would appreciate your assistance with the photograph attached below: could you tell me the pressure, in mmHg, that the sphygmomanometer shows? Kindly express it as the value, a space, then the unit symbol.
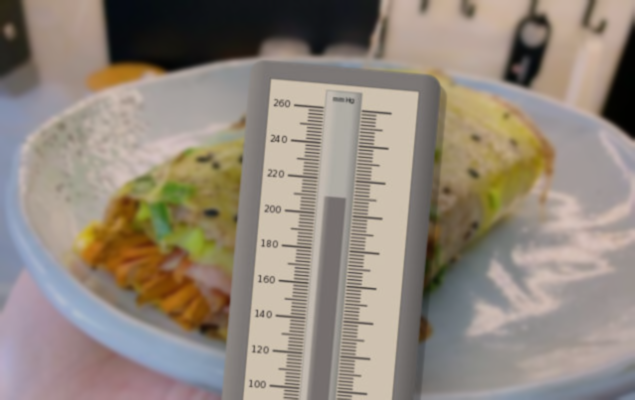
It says 210 mmHg
